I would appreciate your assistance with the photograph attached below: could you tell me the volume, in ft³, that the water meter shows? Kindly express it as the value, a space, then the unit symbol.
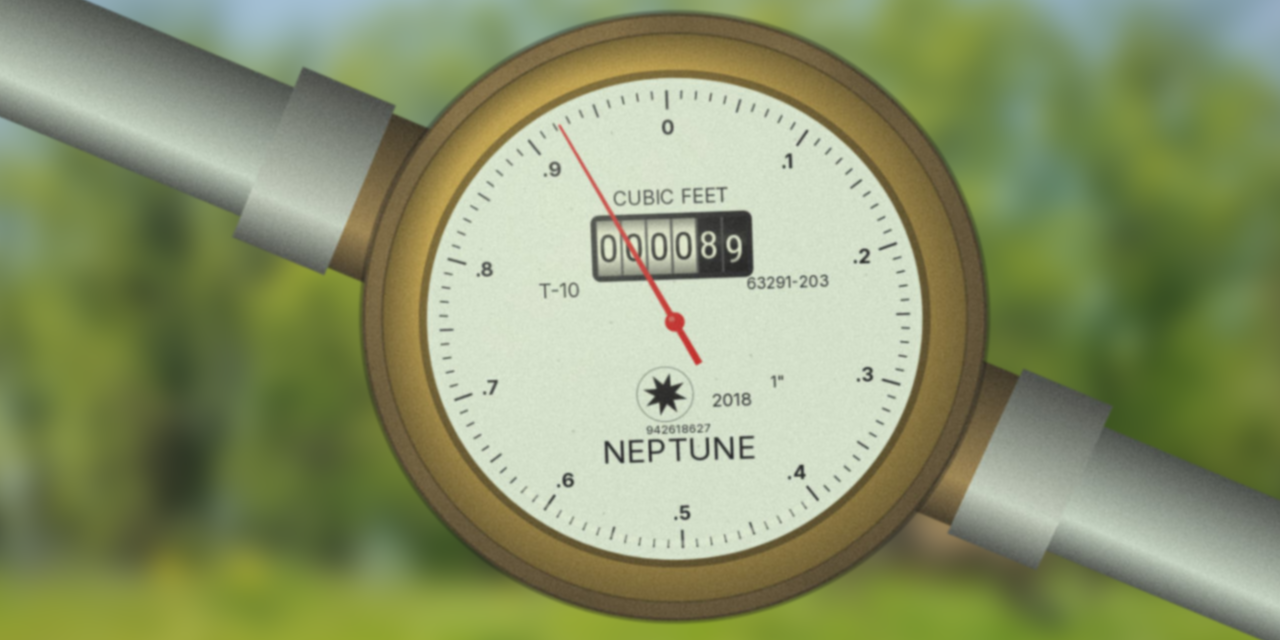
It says 88.92 ft³
